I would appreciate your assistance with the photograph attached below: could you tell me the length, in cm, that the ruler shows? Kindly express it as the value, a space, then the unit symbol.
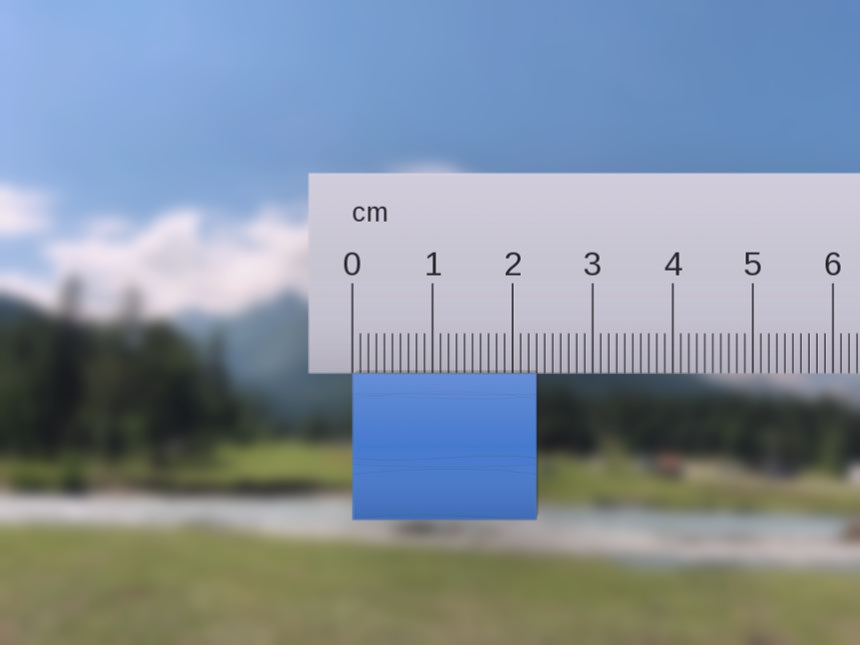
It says 2.3 cm
